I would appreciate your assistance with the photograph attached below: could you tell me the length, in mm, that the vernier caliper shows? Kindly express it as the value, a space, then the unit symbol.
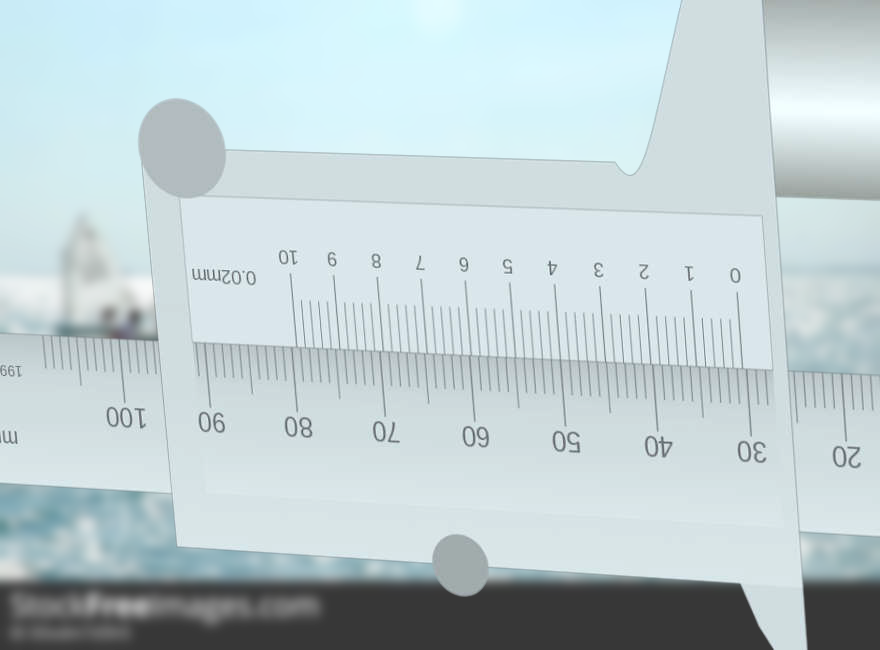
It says 30.4 mm
